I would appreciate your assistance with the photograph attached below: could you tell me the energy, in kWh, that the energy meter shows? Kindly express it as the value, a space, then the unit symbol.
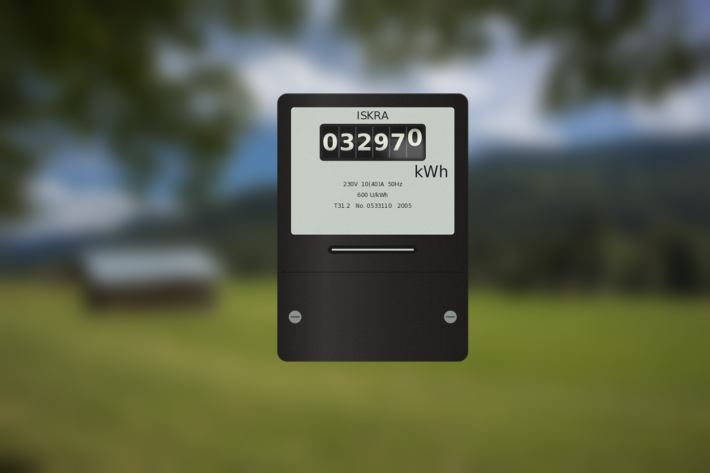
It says 32970 kWh
